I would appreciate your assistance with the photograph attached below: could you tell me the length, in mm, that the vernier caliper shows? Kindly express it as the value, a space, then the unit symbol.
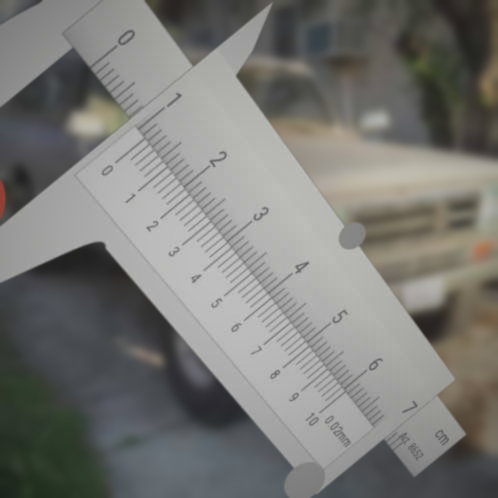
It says 11.5 mm
